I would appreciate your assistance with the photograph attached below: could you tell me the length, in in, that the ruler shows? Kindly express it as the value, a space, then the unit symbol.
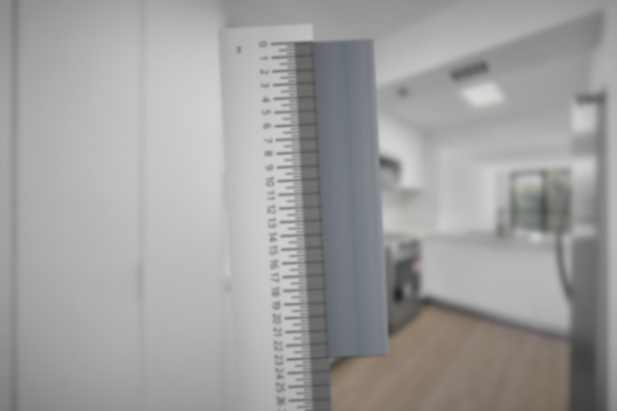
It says 23 in
